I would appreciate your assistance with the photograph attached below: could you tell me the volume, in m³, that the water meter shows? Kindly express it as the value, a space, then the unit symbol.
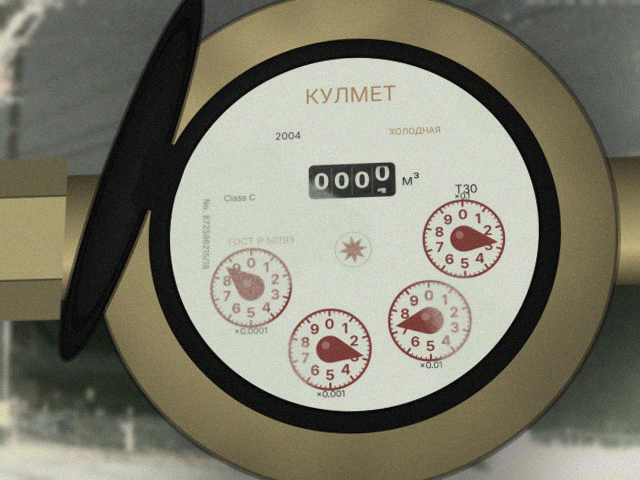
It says 0.2728 m³
